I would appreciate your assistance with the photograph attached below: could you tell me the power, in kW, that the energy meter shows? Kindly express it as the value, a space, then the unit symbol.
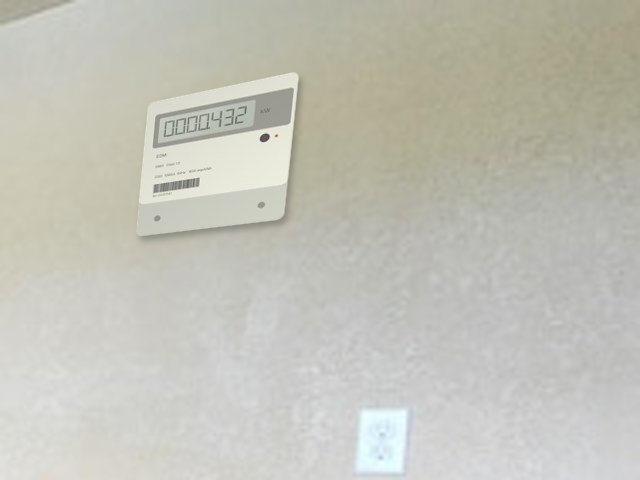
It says 0.432 kW
